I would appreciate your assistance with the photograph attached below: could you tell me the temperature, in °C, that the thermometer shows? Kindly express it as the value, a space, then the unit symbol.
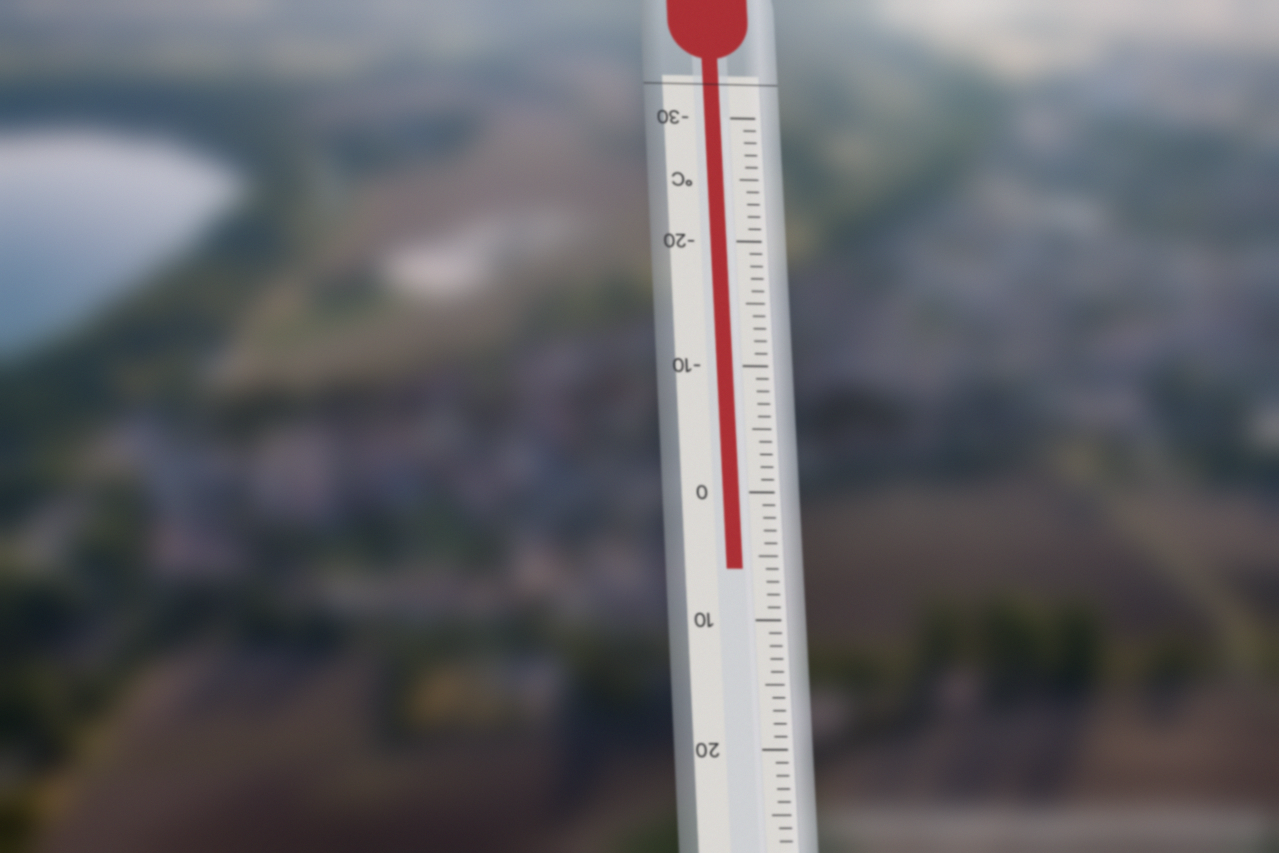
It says 6 °C
